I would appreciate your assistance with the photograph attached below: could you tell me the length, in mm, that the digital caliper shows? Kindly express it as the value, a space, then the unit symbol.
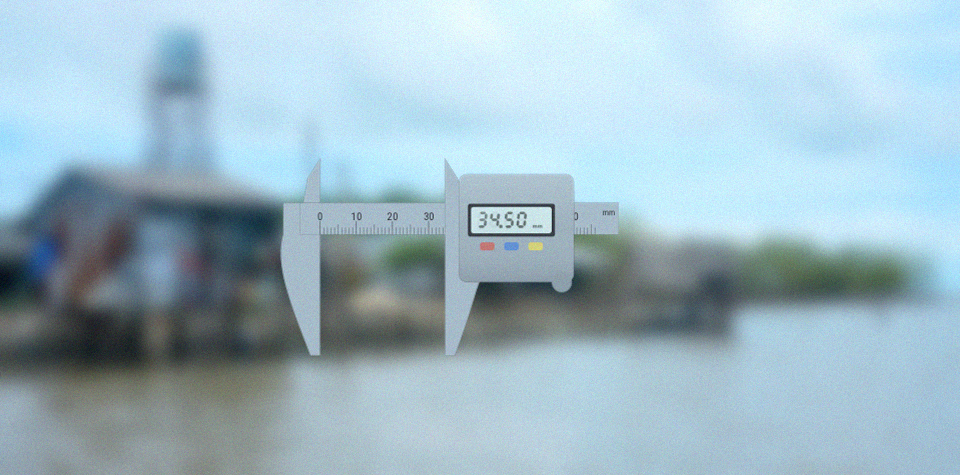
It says 34.50 mm
